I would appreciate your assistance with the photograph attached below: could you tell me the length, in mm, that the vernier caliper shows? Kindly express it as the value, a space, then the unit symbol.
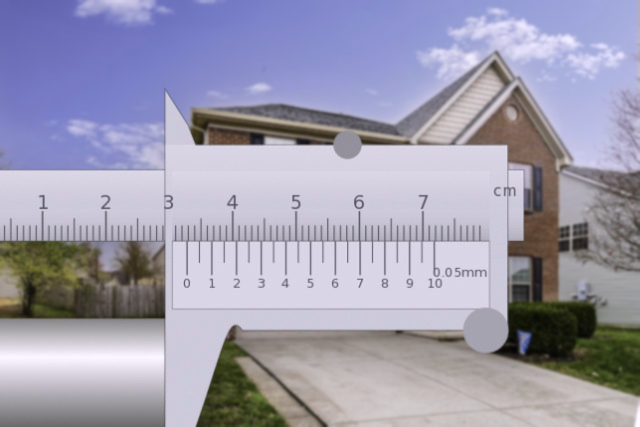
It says 32.8 mm
